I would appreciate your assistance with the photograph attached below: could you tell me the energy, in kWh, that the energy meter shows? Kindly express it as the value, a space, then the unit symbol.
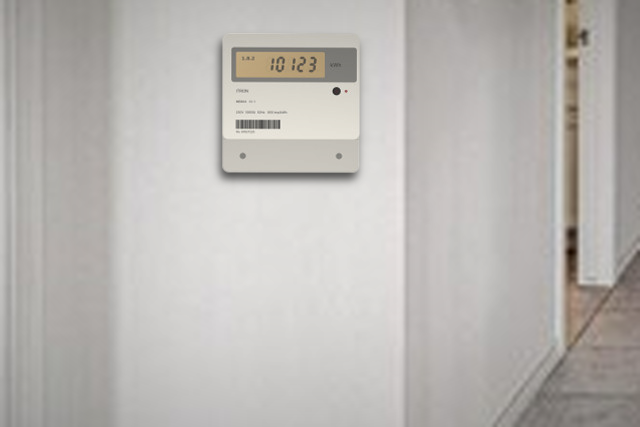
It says 10123 kWh
